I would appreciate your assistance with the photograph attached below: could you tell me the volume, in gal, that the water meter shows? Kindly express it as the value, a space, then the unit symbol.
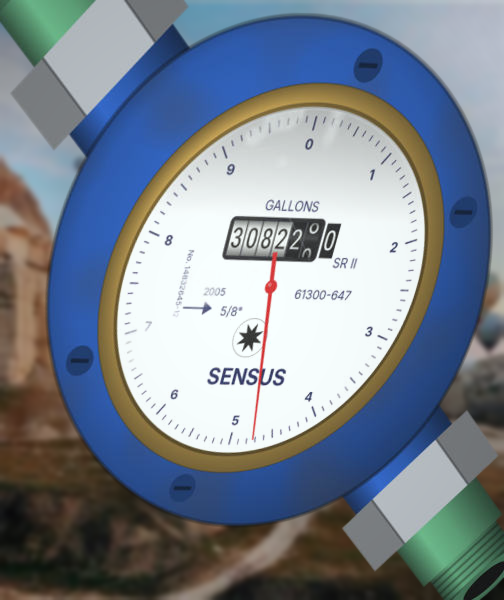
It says 3082284.7 gal
